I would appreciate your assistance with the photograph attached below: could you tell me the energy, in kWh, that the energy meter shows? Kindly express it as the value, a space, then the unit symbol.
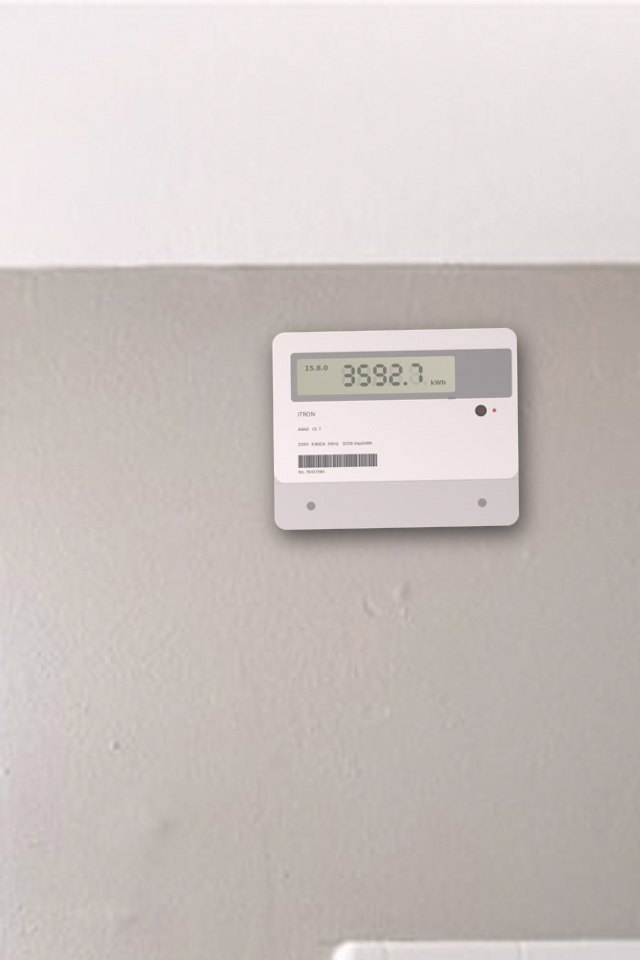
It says 3592.7 kWh
